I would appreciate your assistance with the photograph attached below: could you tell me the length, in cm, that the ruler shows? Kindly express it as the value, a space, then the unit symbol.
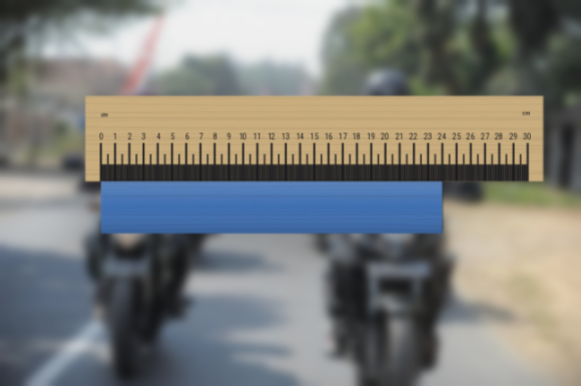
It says 24 cm
